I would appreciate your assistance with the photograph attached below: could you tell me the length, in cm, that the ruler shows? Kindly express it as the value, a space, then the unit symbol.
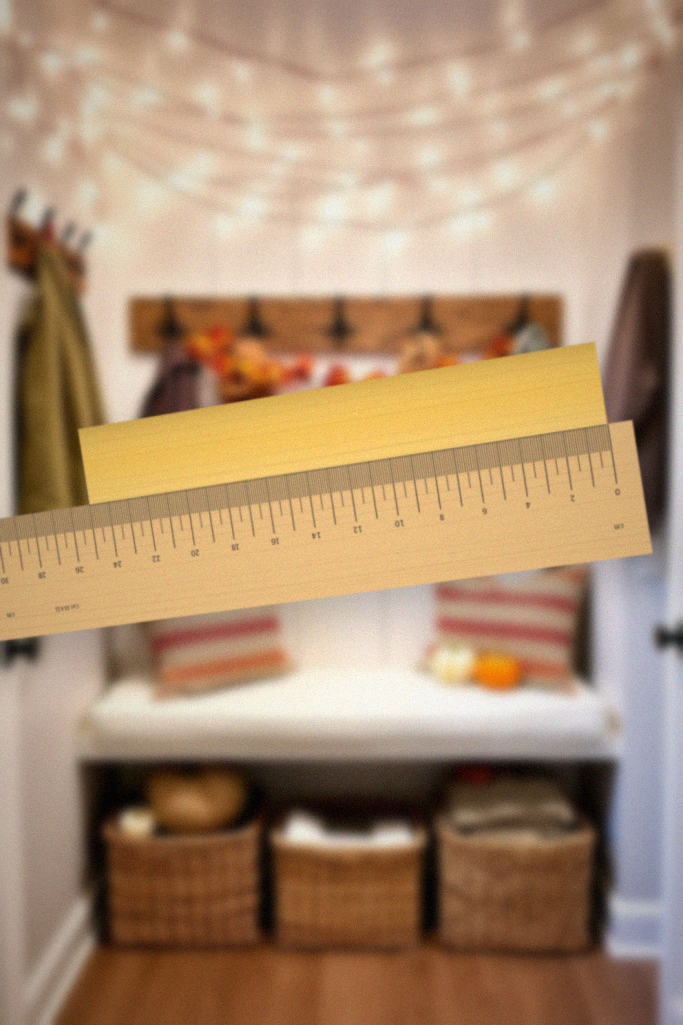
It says 25 cm
